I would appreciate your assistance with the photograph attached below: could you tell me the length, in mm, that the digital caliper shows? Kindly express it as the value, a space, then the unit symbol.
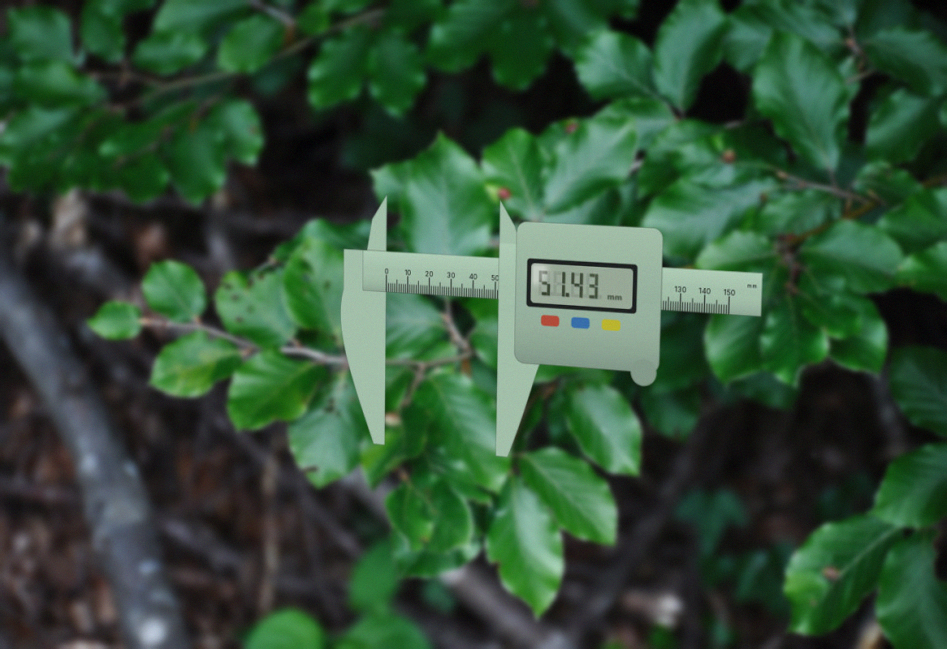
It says 51.43 mm
